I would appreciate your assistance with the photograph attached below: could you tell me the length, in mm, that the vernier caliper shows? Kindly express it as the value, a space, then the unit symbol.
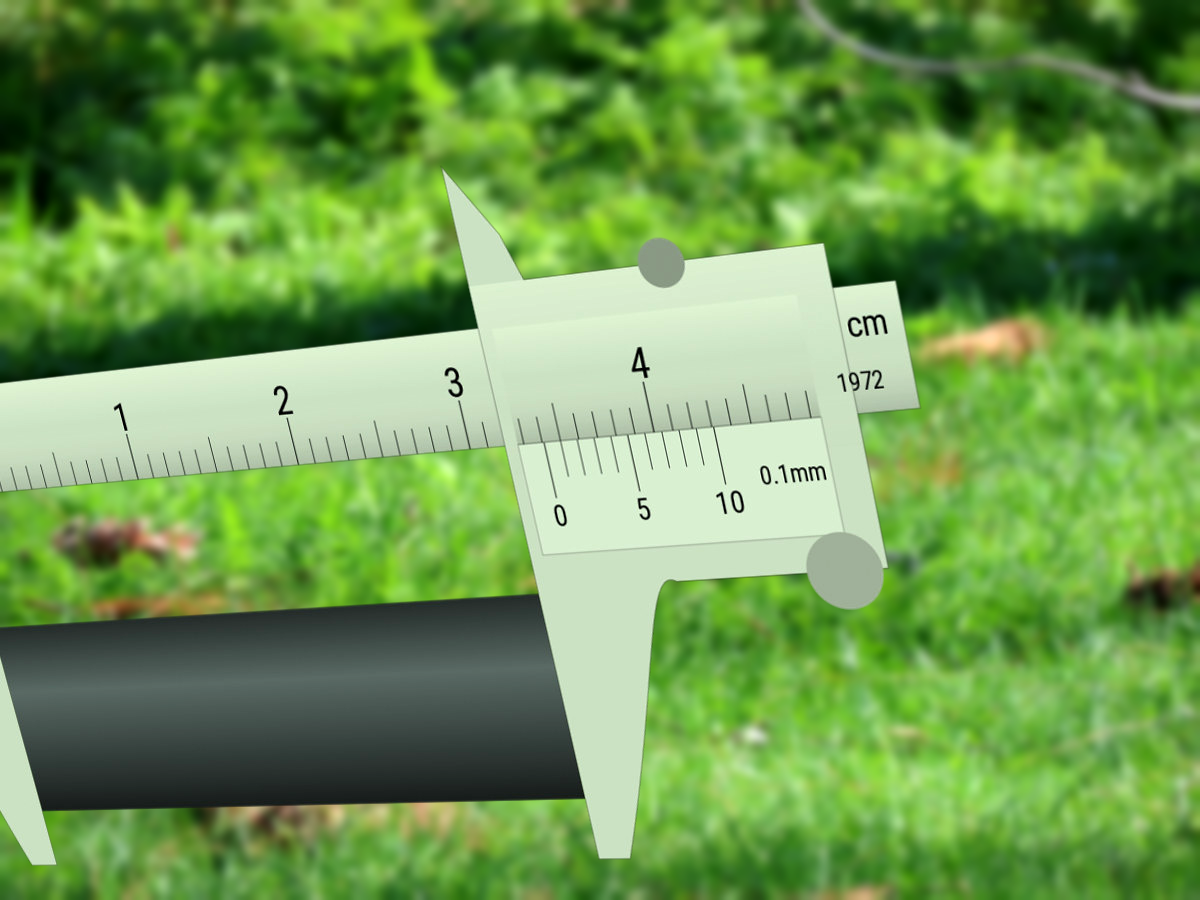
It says 34.1 mm
